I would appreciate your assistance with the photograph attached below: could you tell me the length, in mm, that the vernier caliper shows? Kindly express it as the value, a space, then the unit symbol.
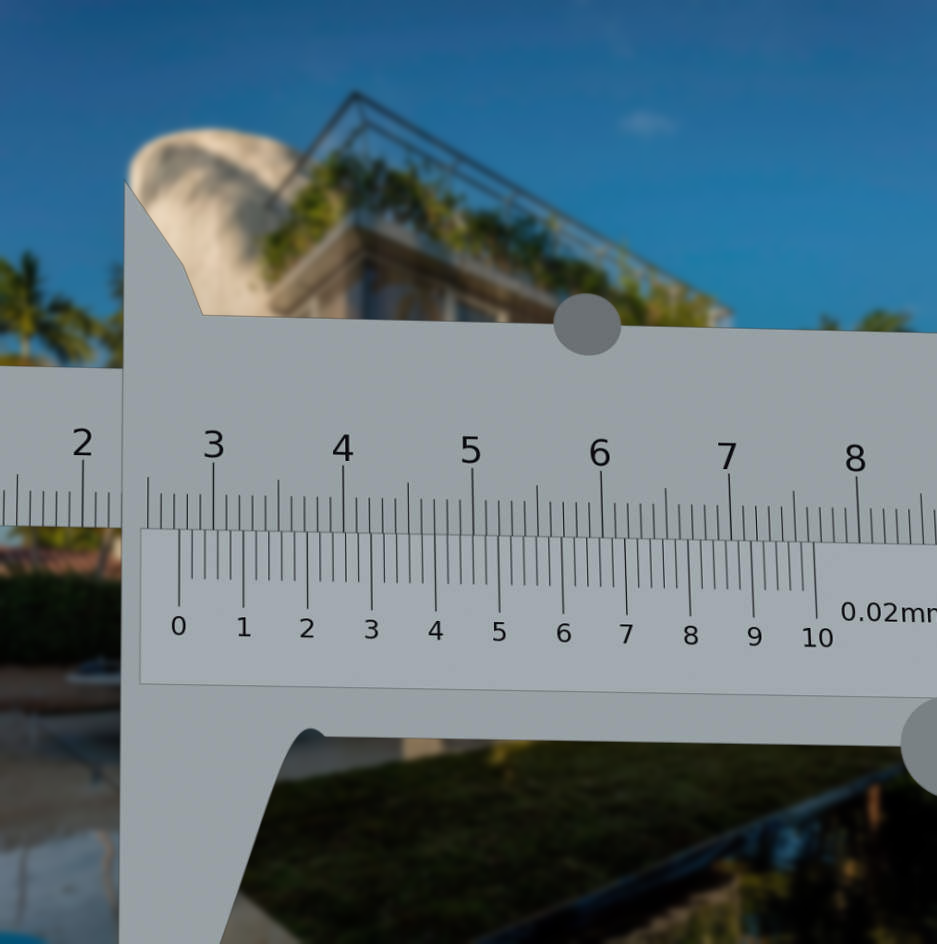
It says 27.4 mm
